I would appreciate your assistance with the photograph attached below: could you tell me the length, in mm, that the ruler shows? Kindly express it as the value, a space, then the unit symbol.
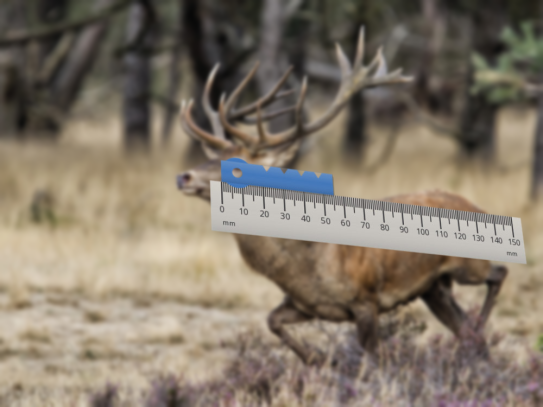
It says 55 mm
